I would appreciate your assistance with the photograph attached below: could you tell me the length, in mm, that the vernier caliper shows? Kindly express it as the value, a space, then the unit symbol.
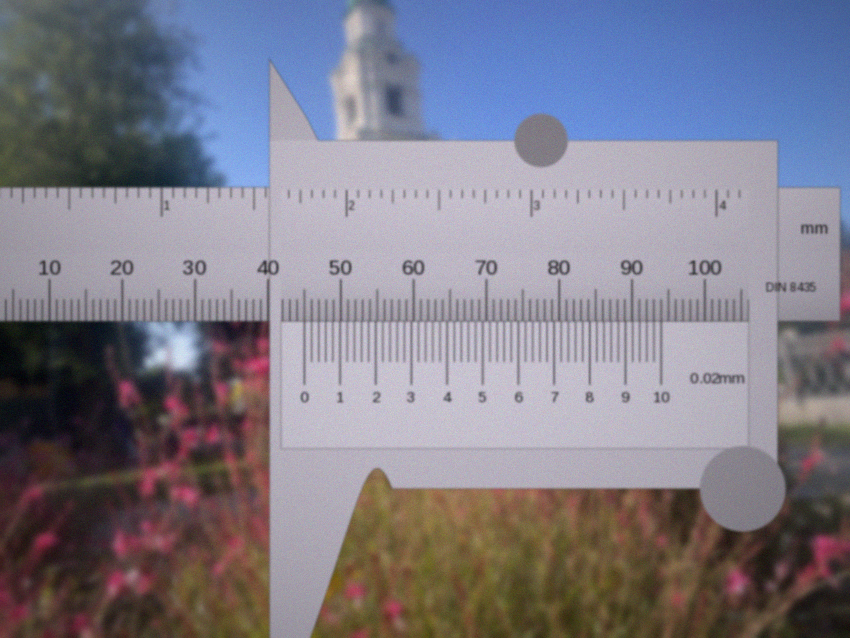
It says 45.0 mm
